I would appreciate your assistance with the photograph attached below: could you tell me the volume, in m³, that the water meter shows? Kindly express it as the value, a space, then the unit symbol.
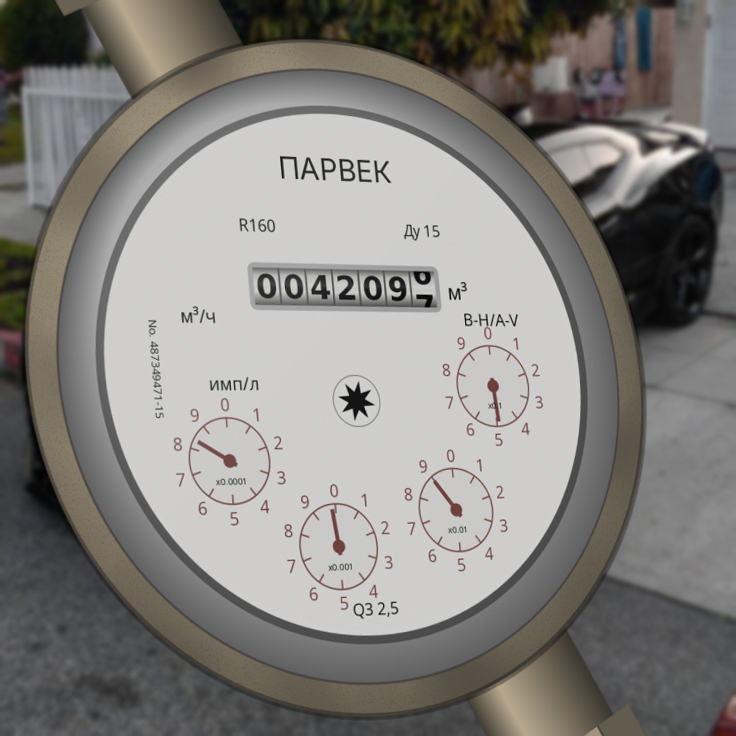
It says 42096.4898 m³
